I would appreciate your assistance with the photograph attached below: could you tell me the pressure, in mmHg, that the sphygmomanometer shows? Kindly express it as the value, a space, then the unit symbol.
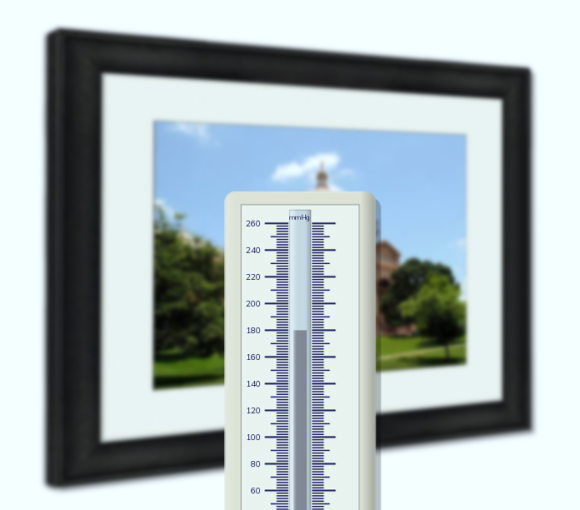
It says 180 mmHg
